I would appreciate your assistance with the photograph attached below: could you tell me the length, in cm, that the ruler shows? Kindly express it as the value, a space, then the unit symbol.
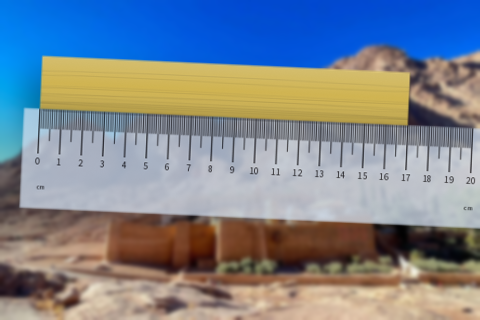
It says 17 cm
